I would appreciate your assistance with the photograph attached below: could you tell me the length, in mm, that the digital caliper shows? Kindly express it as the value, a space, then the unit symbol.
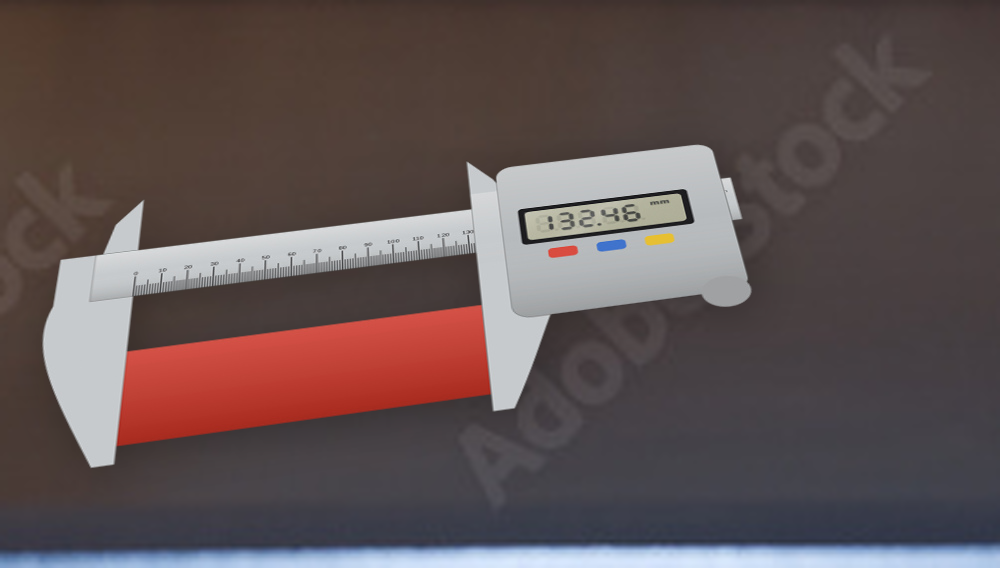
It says 132.46 mm
